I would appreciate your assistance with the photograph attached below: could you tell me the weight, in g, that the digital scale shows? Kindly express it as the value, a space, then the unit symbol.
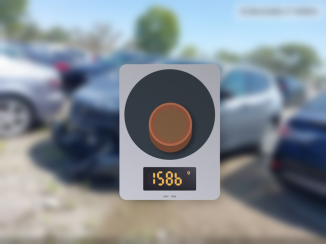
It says 1586 g
